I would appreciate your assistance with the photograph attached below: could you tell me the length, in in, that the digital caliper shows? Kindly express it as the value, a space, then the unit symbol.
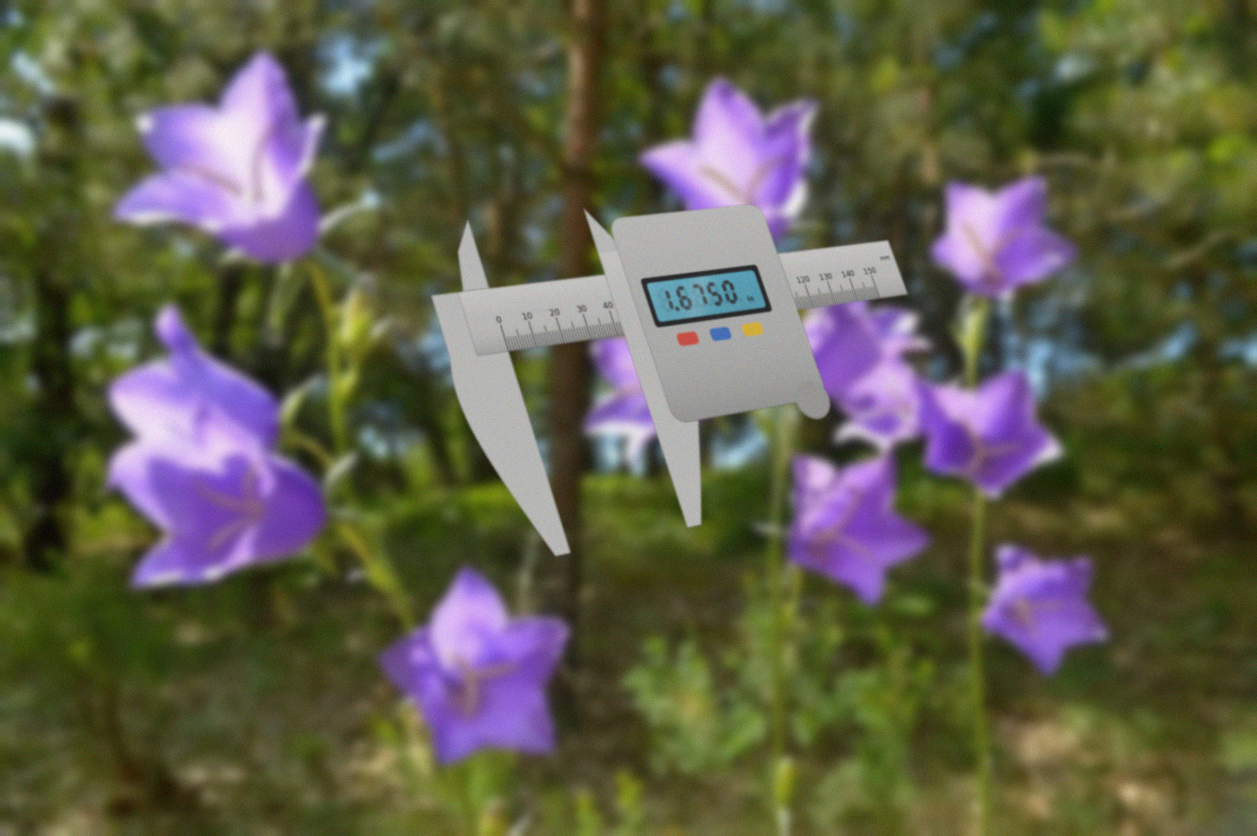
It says 1.6750 in
